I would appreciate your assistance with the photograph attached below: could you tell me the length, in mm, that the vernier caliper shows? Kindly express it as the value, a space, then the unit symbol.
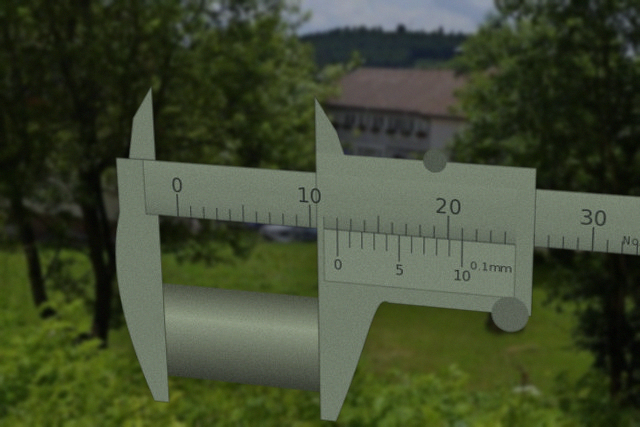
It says 12.0 mm
